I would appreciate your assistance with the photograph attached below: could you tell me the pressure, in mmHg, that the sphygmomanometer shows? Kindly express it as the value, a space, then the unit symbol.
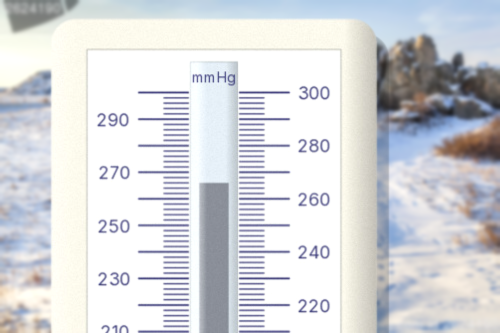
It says 266 mmHg
